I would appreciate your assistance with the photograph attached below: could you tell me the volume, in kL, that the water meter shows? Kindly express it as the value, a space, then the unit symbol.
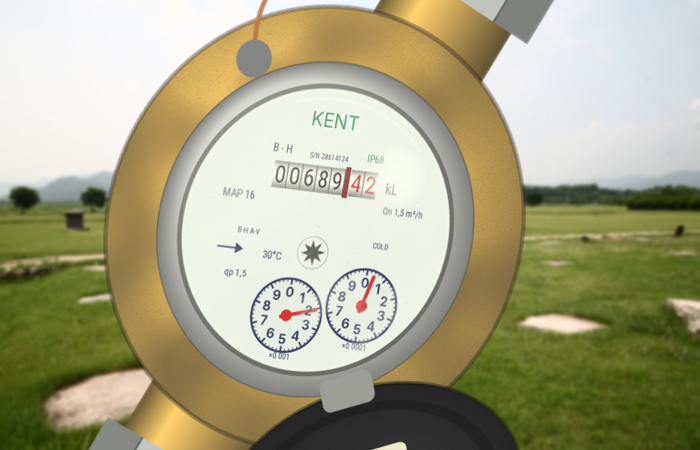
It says 689.4220 kL
